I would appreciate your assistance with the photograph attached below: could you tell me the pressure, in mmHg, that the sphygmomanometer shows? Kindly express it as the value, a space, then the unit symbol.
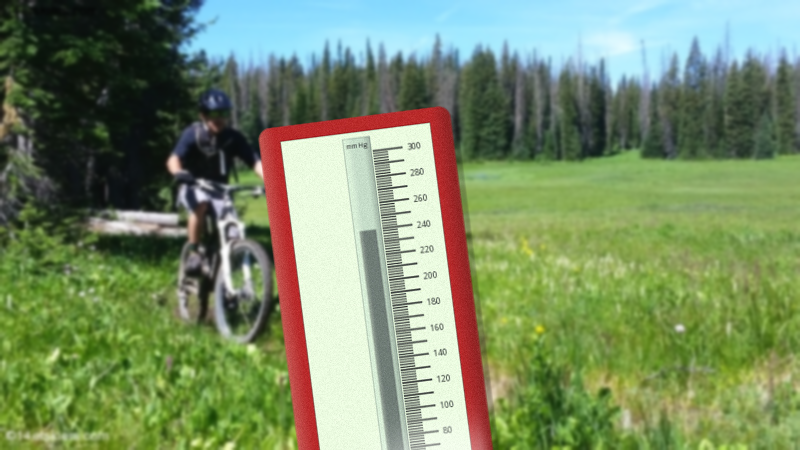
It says 240 mmHg
